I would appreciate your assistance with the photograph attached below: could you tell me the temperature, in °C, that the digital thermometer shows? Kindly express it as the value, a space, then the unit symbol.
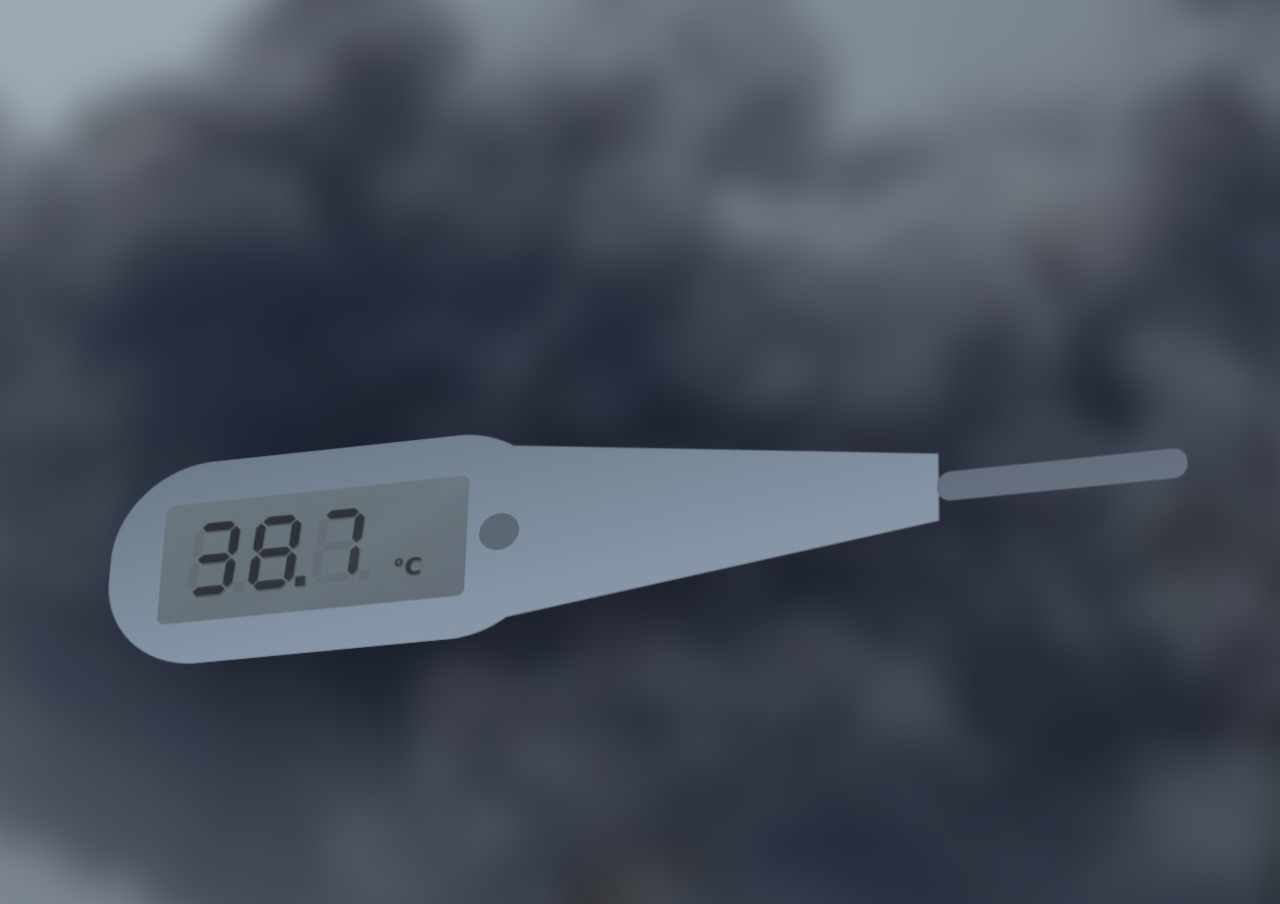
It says 38.7 °C
